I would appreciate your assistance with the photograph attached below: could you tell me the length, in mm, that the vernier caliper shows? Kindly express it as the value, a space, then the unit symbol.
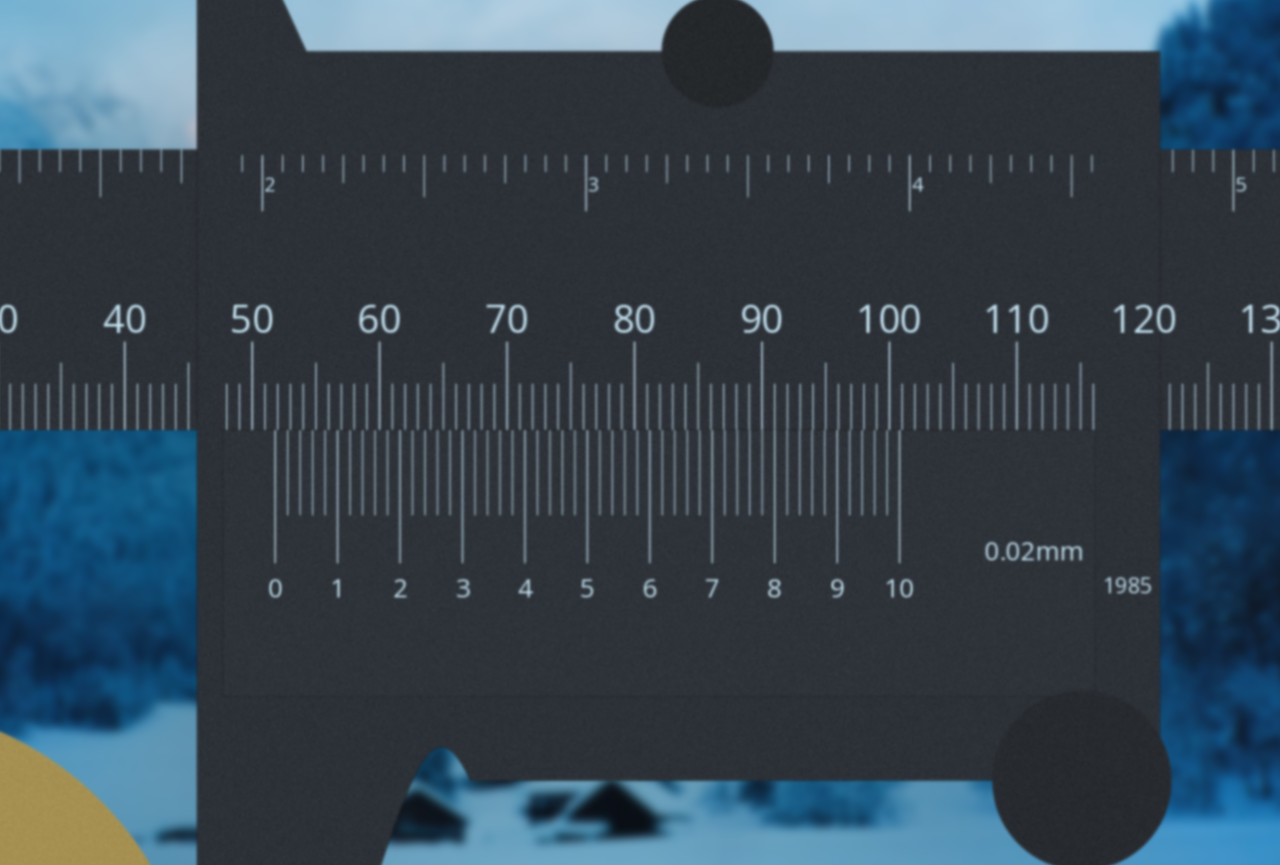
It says 51.8 mm
